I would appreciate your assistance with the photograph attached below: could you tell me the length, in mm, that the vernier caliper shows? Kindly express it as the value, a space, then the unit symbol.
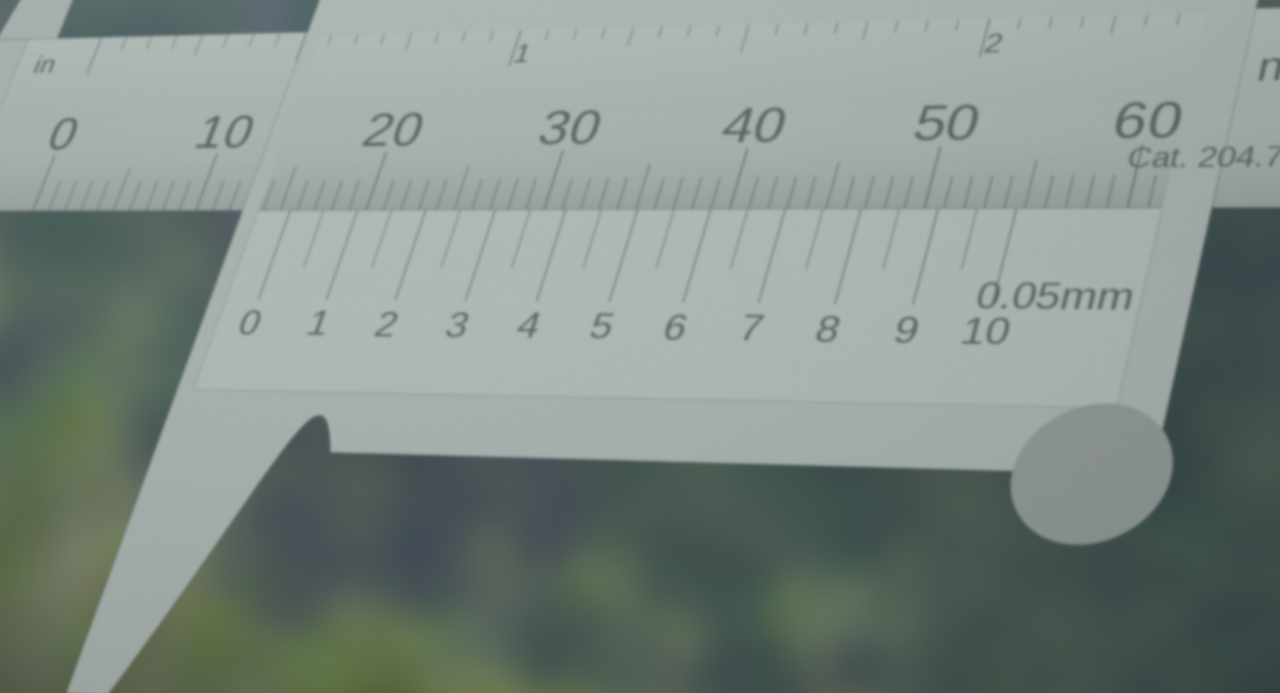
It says 15.6 mm
